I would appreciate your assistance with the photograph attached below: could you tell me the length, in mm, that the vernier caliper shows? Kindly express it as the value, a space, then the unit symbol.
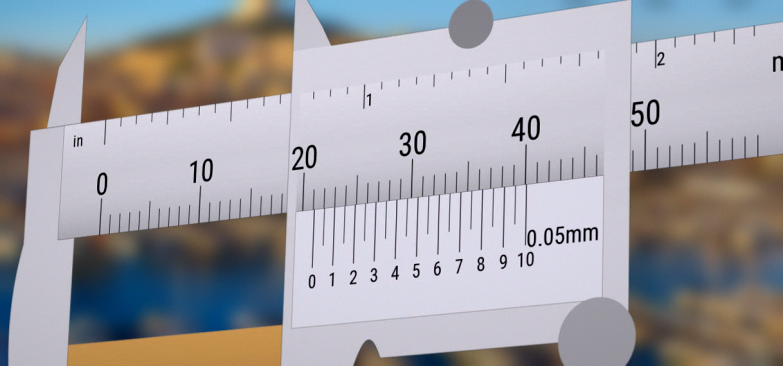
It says 21.1 mm
